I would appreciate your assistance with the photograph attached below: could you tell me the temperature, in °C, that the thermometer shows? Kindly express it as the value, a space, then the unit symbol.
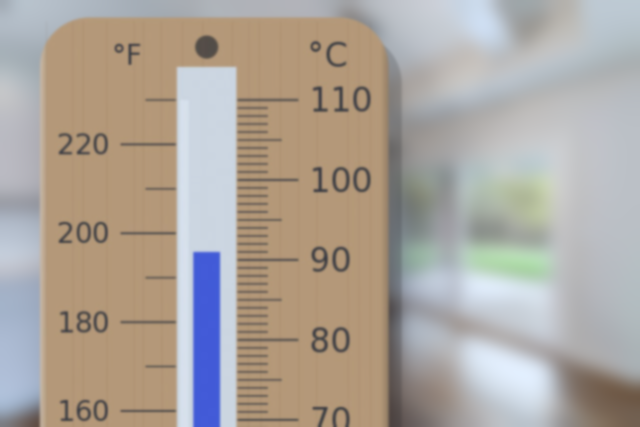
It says 91 °C
